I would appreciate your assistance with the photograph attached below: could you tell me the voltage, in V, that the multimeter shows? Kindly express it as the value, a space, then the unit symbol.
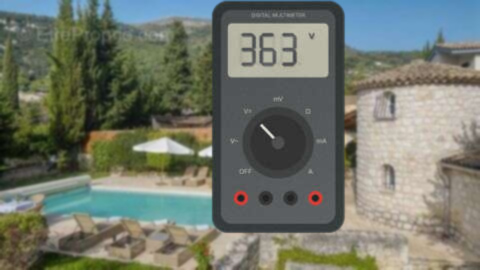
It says 363 V
